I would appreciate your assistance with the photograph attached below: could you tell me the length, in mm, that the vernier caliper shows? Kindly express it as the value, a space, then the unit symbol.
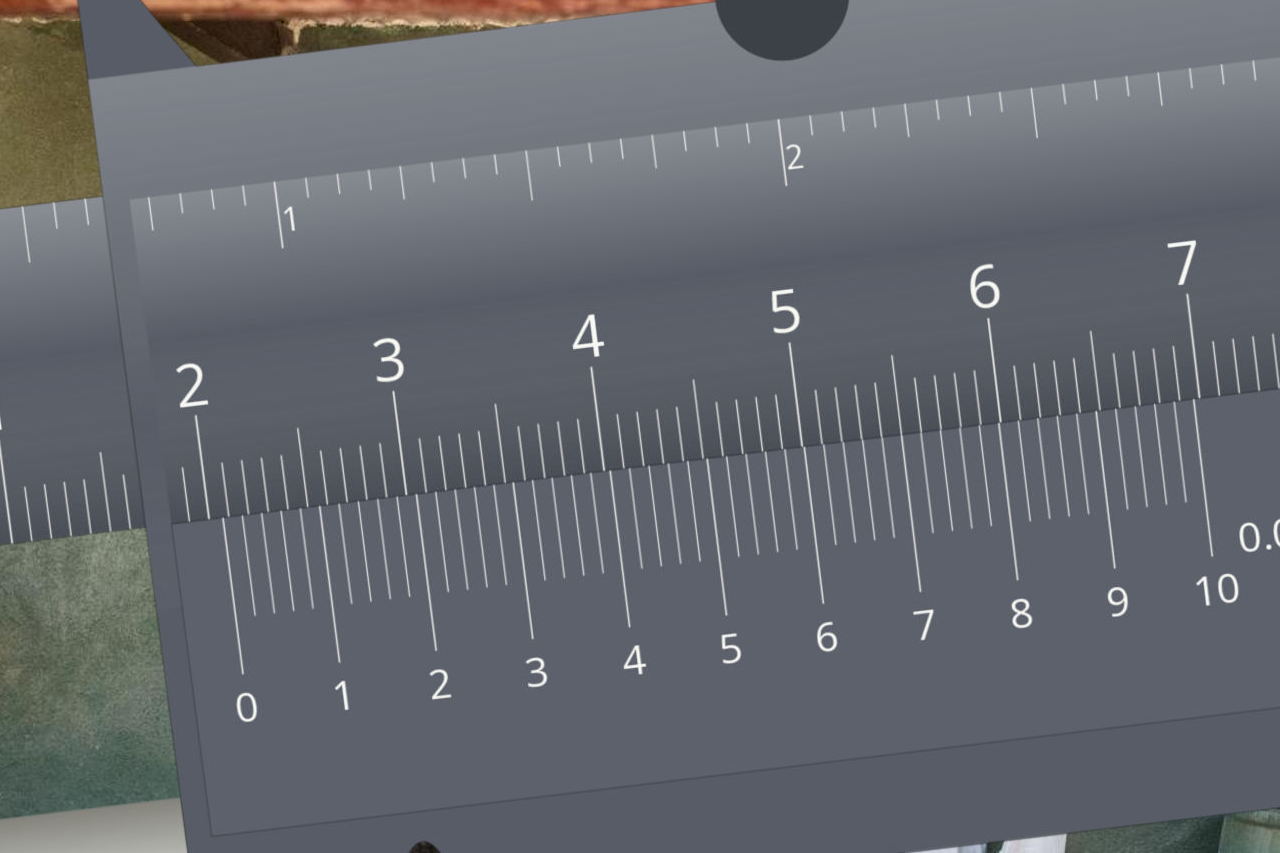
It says 20.7 mm
